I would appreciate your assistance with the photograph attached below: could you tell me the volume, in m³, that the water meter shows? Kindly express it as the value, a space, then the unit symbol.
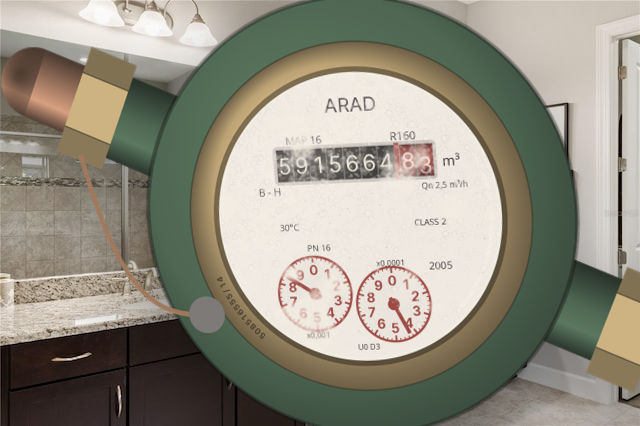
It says 5915664.8284 m³
